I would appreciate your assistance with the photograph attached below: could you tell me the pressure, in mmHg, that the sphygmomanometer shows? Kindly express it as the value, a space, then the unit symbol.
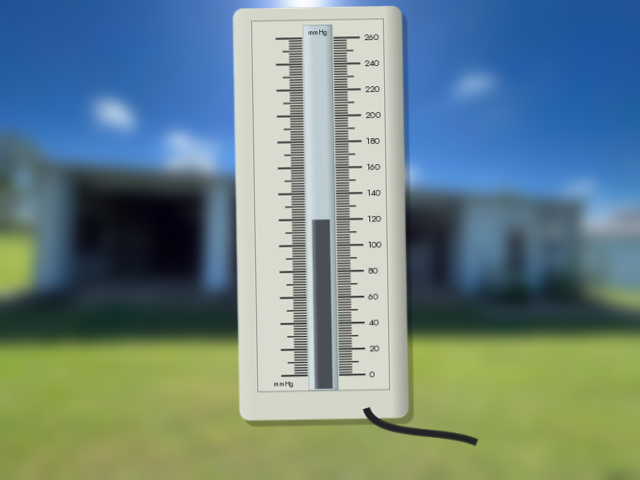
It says 120 mmHg
